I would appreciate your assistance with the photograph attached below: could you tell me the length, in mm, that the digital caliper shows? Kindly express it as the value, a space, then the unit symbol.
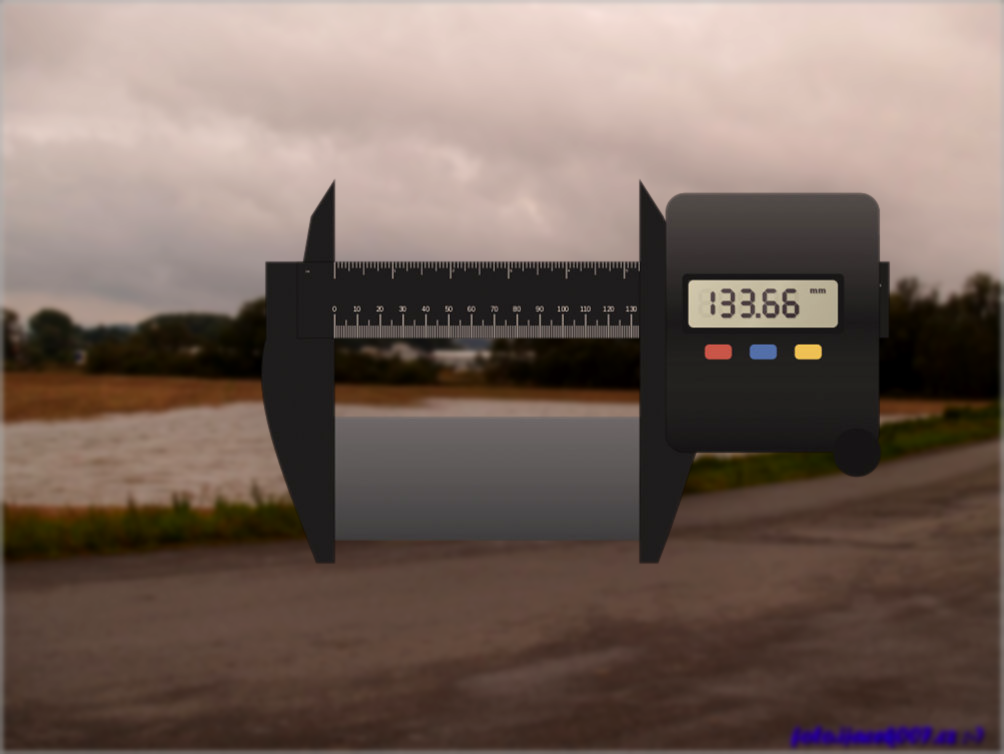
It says 133.66 mm
